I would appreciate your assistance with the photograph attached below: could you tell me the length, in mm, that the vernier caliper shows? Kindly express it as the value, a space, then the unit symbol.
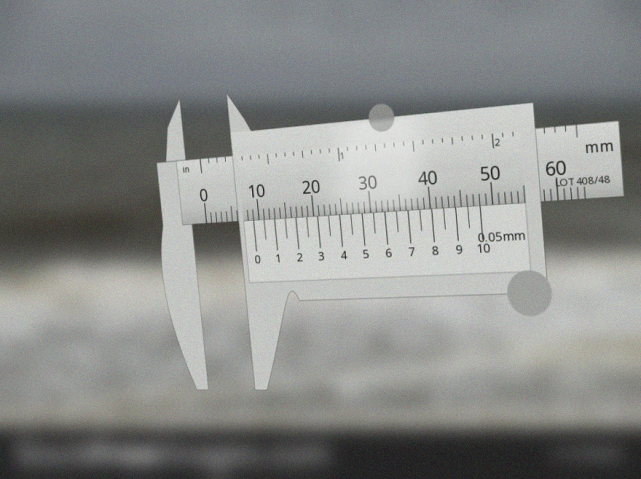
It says 9.0 mm
